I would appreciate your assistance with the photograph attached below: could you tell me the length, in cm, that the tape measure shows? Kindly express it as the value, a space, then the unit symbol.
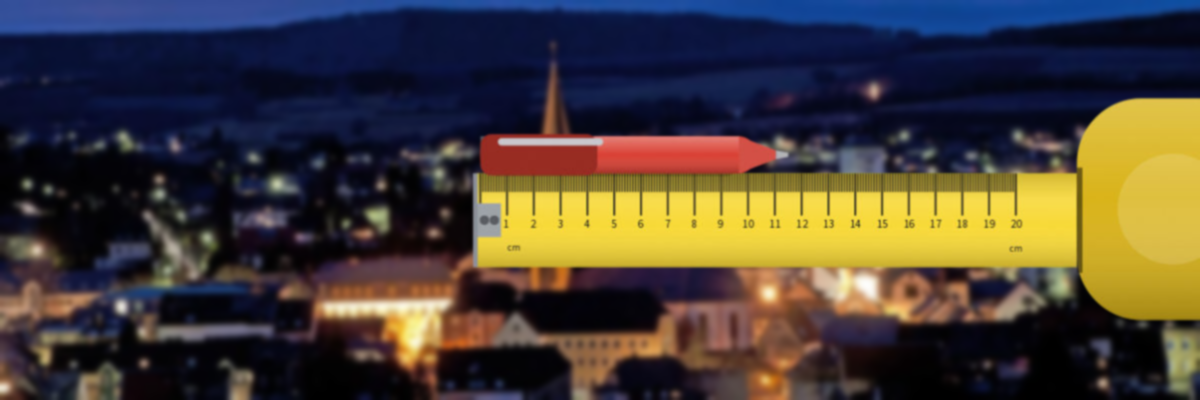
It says 11.5 cm
